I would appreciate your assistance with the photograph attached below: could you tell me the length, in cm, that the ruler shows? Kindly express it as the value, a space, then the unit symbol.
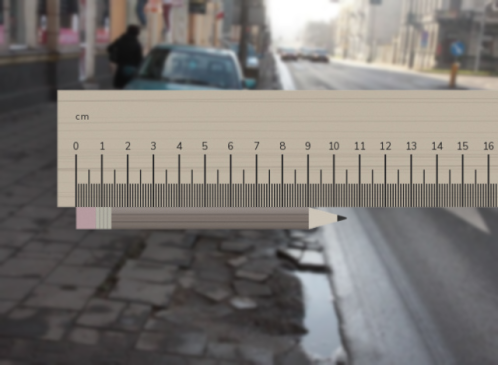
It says 10.5 cm
